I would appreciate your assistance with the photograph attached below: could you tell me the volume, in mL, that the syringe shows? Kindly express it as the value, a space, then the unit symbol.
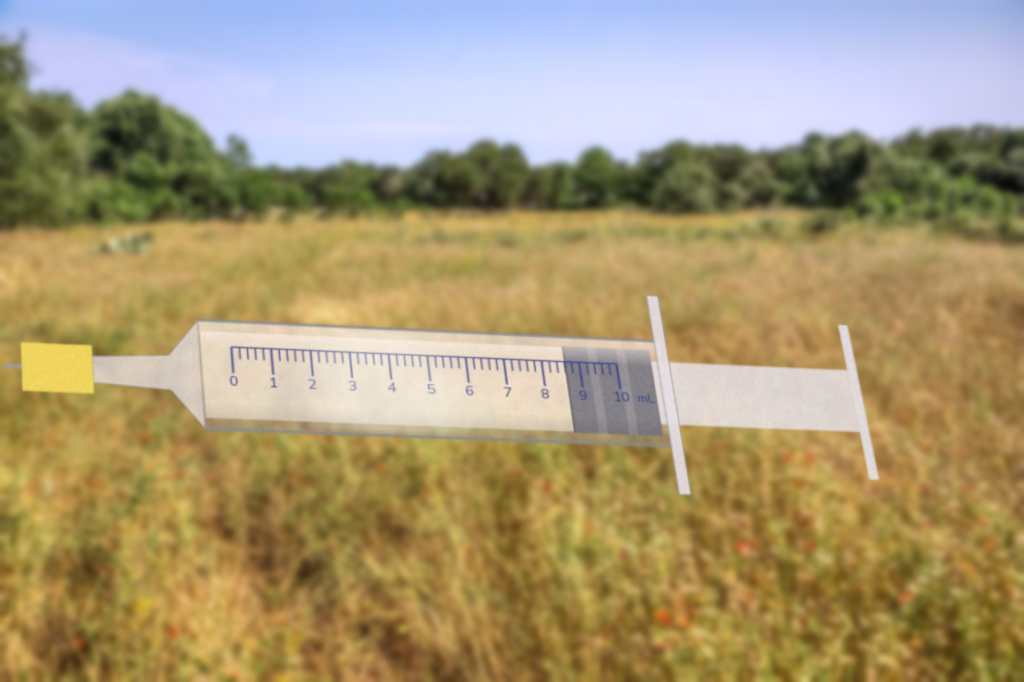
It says 8.6 mL
